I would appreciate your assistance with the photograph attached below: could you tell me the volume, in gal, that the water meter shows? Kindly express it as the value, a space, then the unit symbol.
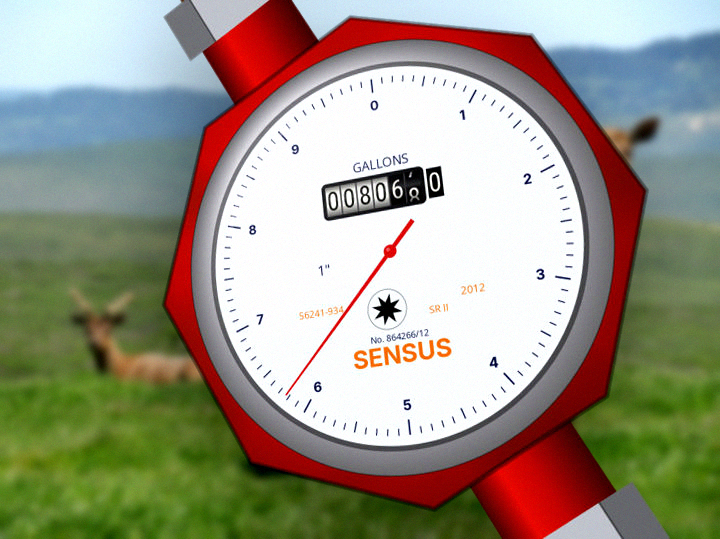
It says 80676.2 gal
